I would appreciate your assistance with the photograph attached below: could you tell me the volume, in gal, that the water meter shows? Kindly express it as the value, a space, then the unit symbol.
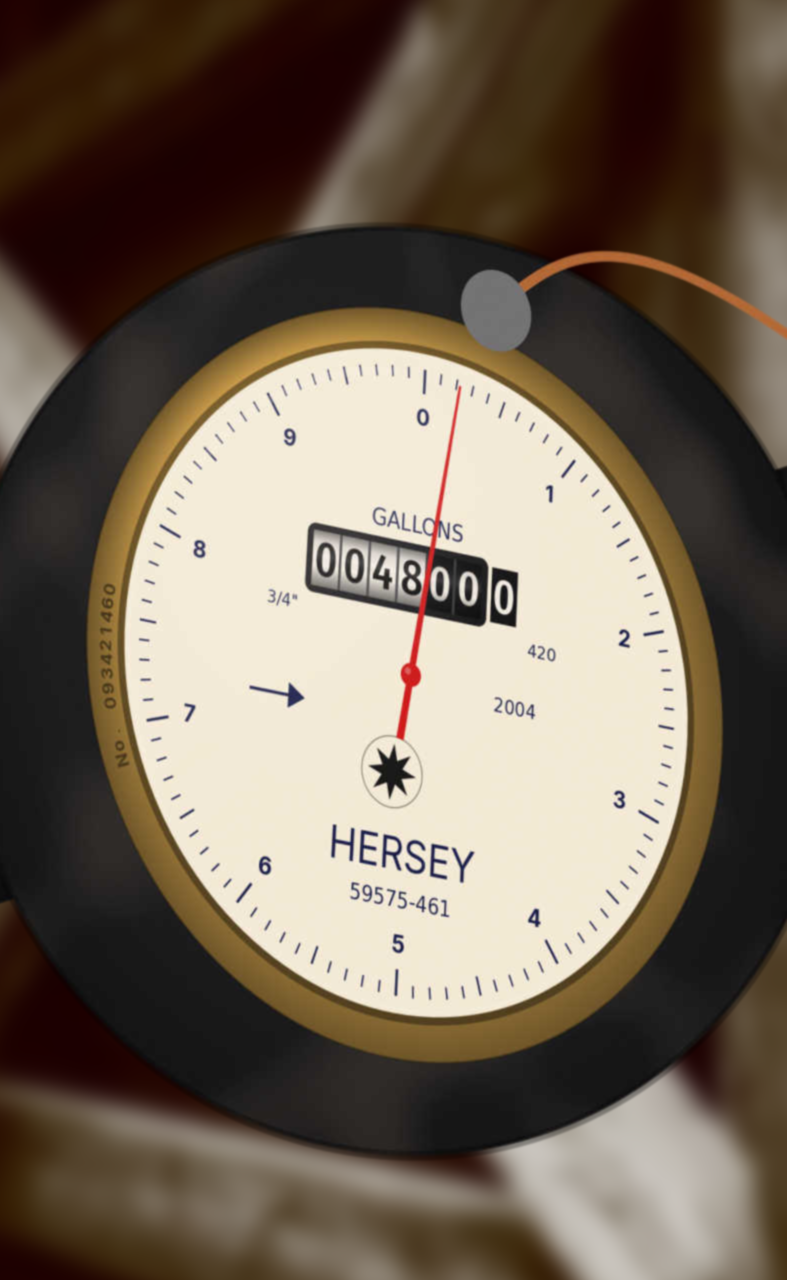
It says 48000.2 gal
